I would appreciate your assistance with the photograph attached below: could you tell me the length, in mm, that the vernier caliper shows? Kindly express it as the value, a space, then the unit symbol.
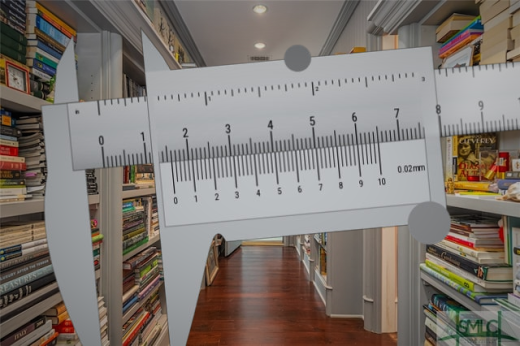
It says 16.0 mm
